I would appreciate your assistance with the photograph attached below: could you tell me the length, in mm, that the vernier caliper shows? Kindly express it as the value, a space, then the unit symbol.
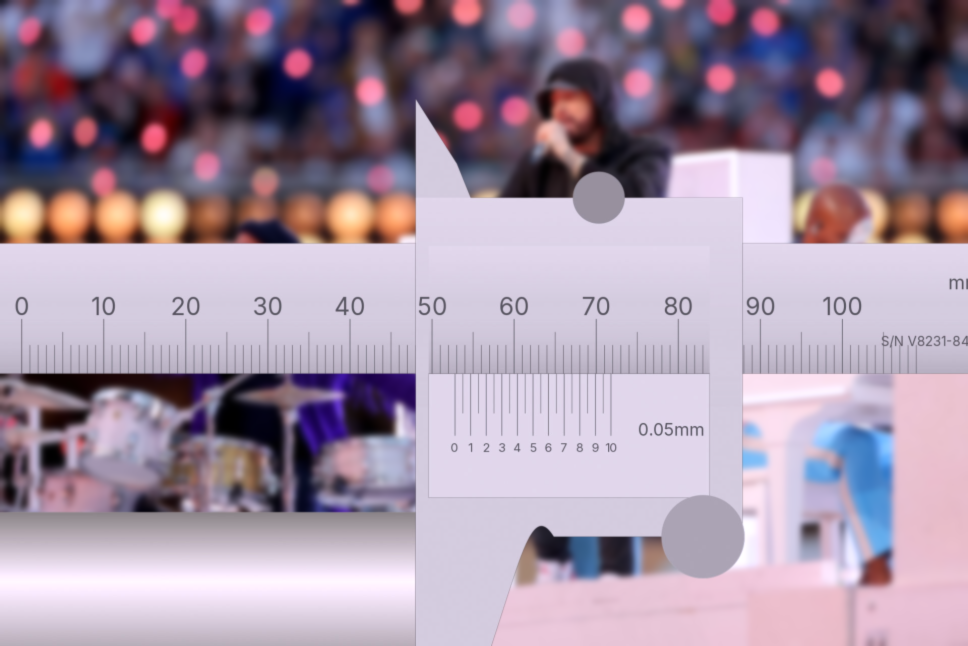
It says 52.8 mm
